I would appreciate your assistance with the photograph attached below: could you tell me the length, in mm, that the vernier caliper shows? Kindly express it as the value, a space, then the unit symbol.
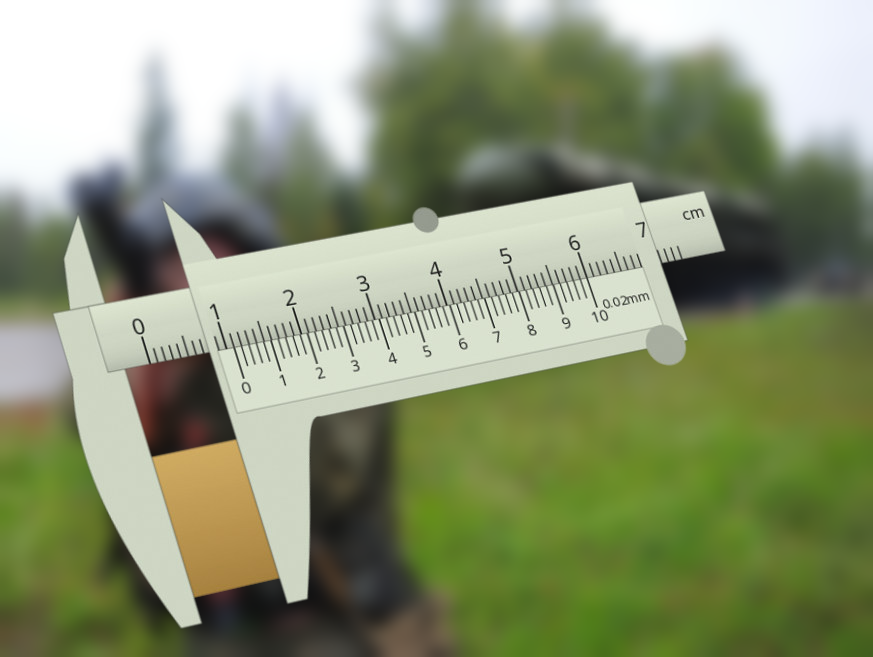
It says 11.0 mm
